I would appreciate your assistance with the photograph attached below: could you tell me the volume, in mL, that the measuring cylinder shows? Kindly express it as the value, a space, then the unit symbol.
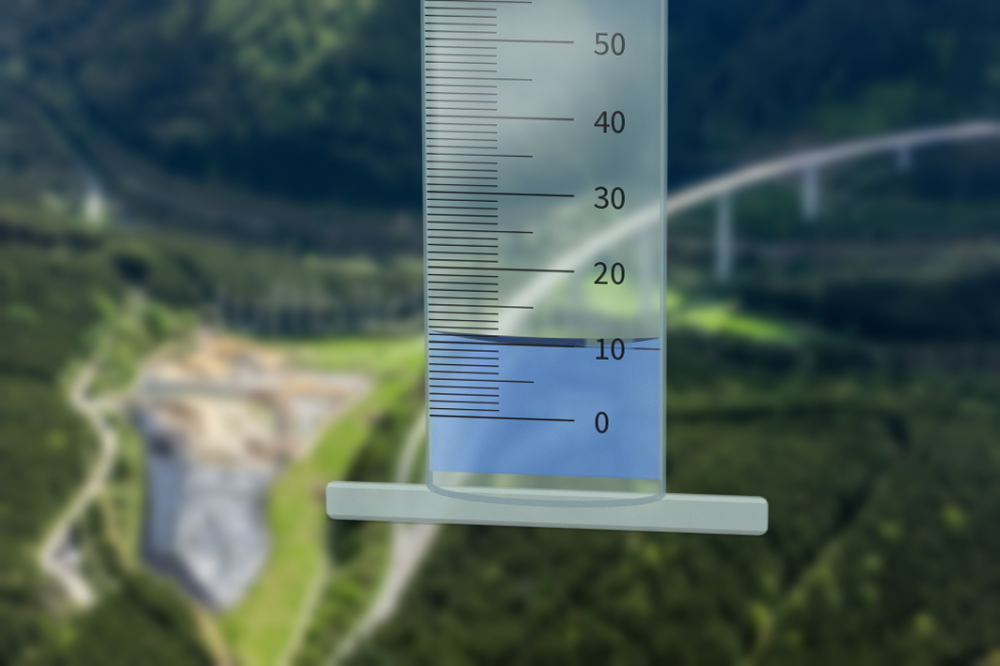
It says 10 mL
